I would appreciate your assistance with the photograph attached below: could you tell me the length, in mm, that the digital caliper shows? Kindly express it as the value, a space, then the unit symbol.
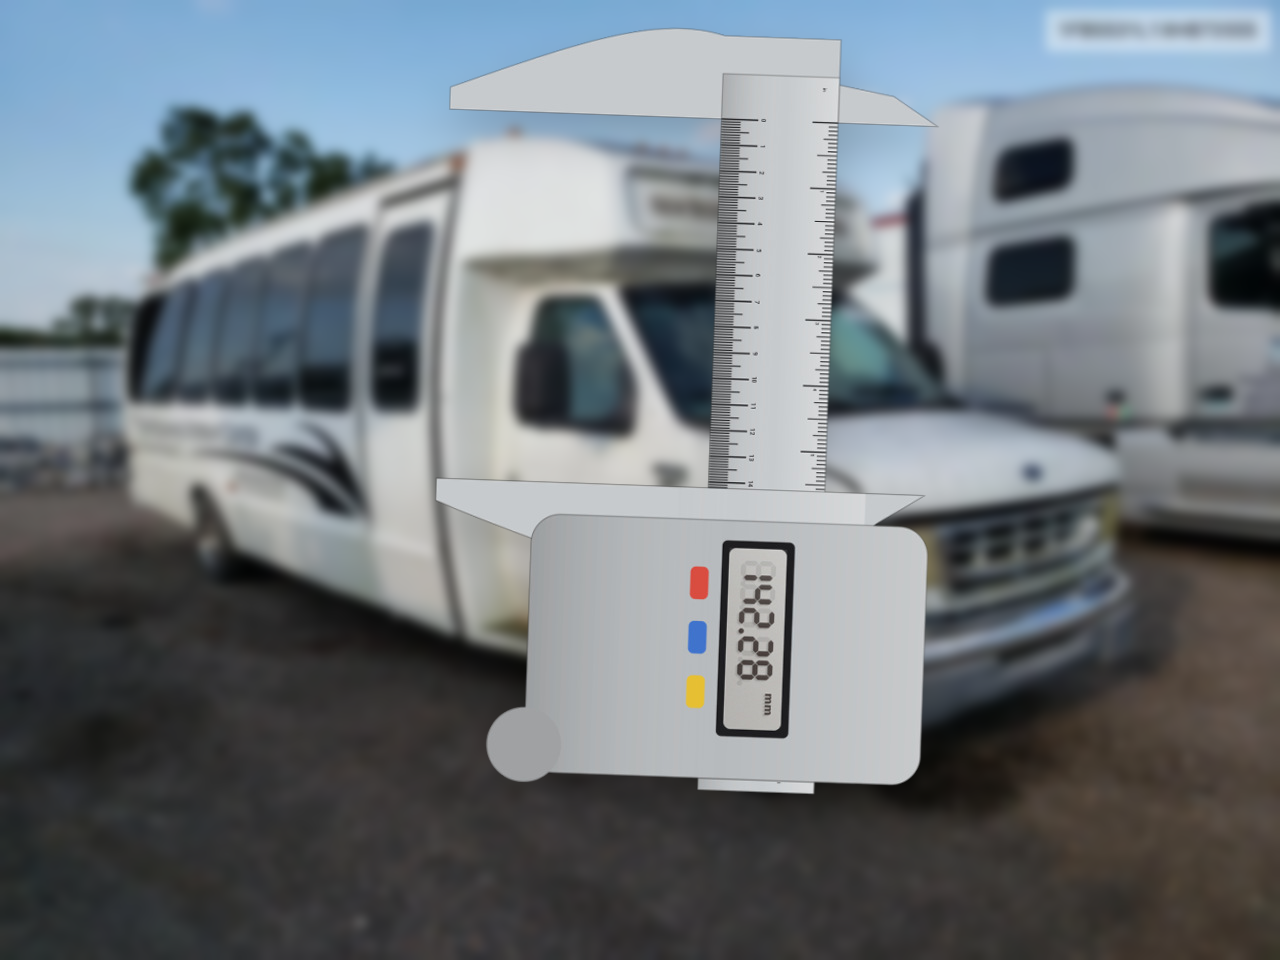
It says 142.28 mm
